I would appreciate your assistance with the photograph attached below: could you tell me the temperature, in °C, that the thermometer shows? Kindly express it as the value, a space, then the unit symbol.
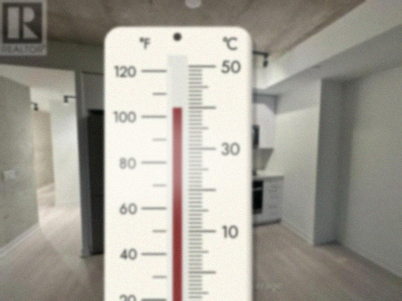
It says 40 °C
